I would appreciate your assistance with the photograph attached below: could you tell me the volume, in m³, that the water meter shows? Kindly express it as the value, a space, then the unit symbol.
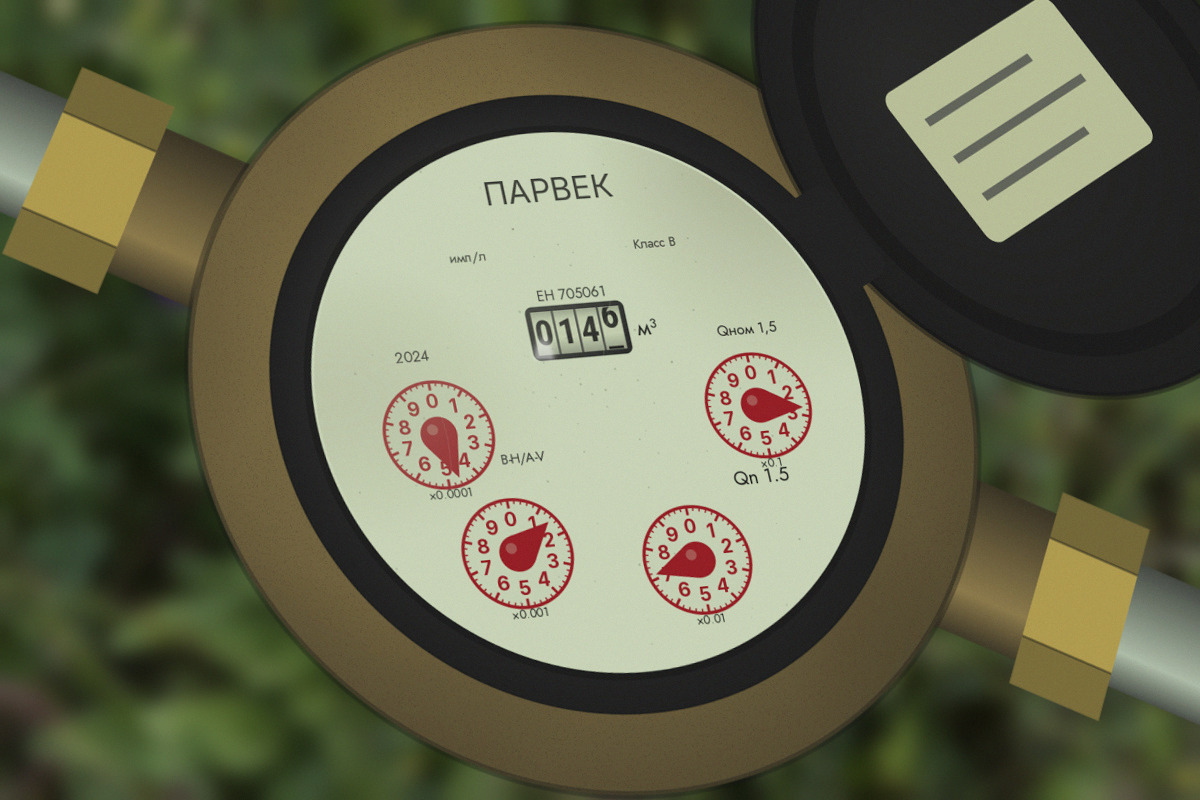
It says 146.2714 m³
